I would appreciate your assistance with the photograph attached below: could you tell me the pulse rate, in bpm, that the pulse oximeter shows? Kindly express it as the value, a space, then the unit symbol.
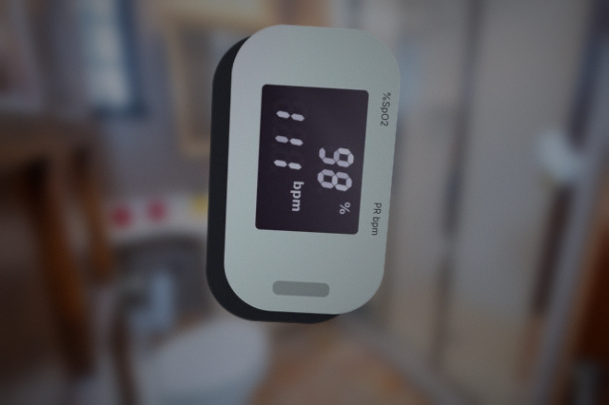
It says 111 bpm
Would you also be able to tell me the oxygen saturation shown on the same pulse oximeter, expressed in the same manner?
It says 98 %
